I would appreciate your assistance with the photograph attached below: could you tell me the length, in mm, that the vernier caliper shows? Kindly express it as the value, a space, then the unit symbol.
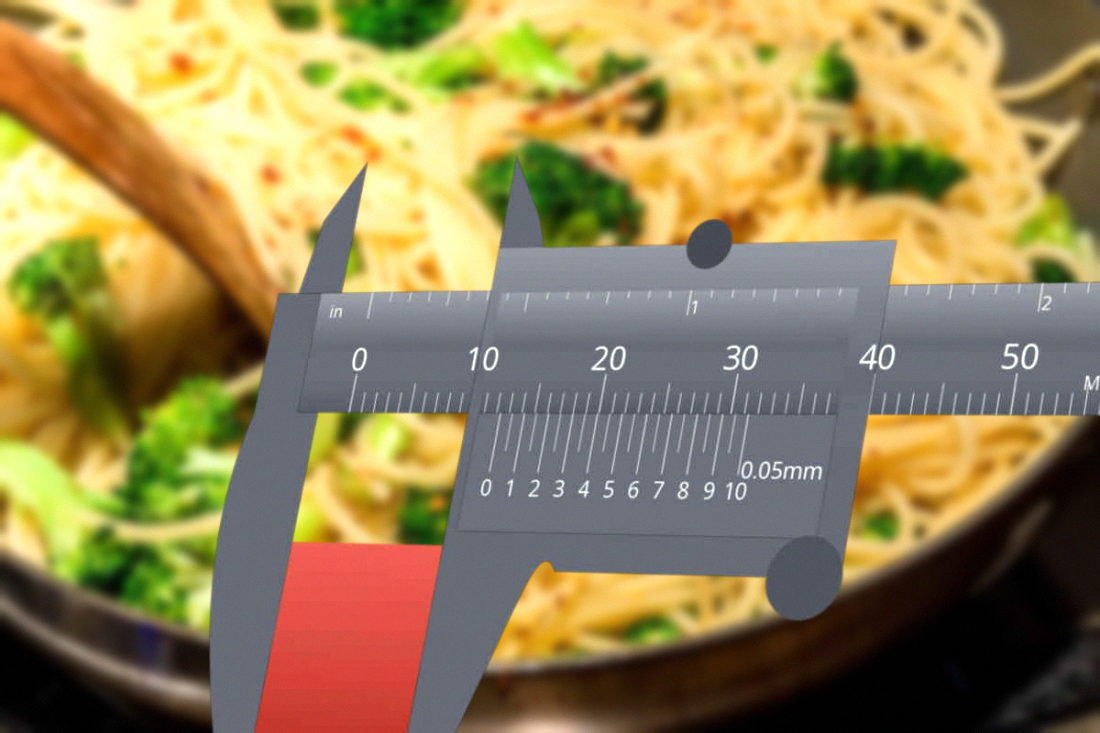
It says 12.3 mm
